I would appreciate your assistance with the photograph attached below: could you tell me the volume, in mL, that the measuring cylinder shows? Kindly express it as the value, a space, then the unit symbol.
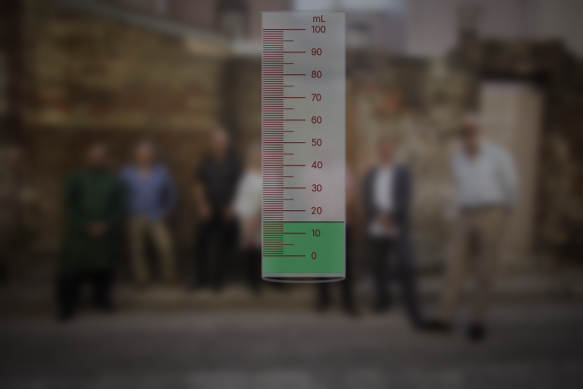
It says 15 mL
